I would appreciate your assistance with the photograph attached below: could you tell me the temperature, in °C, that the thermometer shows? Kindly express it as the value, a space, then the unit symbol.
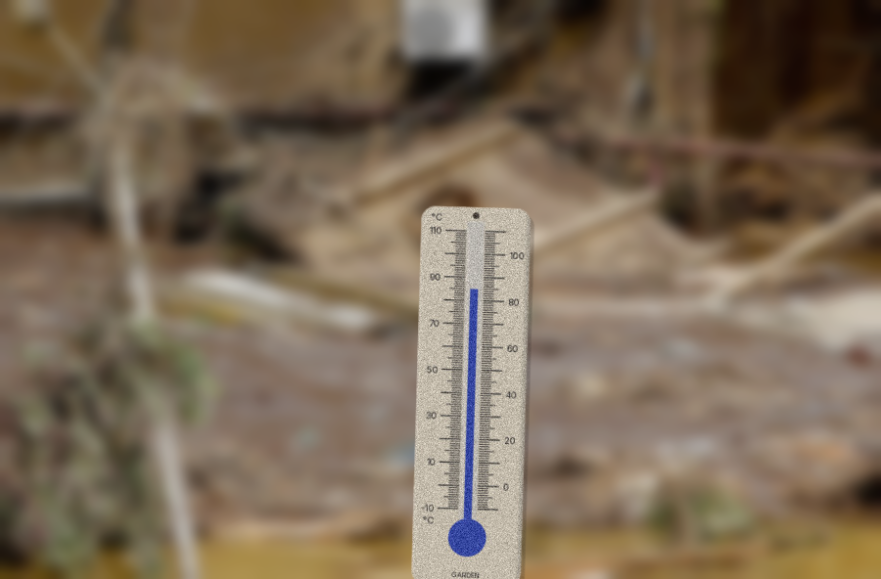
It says 85 °C
